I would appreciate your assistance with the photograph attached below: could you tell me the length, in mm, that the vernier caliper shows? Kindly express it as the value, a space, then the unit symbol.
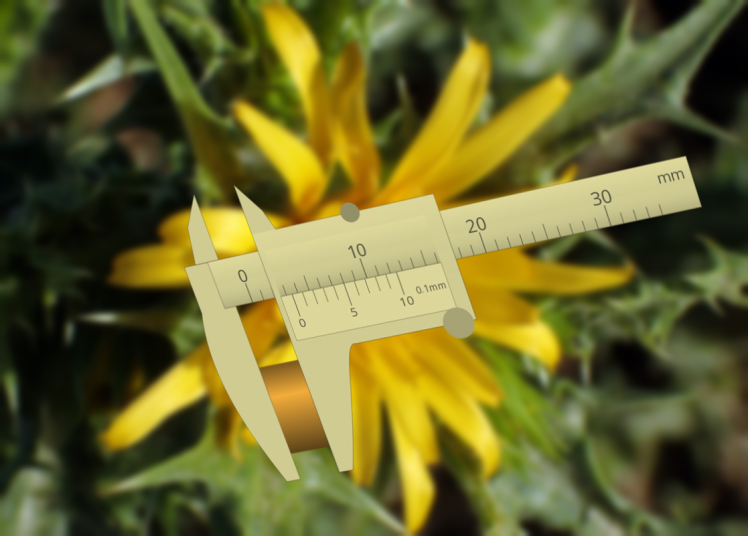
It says 3.5 mm
